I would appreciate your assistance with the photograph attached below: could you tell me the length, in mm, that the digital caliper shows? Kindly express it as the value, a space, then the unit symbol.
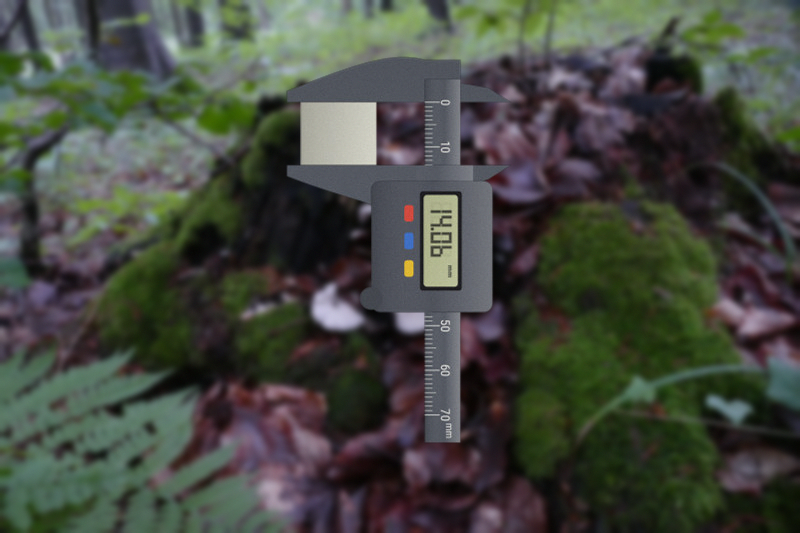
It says 14.06 mm
